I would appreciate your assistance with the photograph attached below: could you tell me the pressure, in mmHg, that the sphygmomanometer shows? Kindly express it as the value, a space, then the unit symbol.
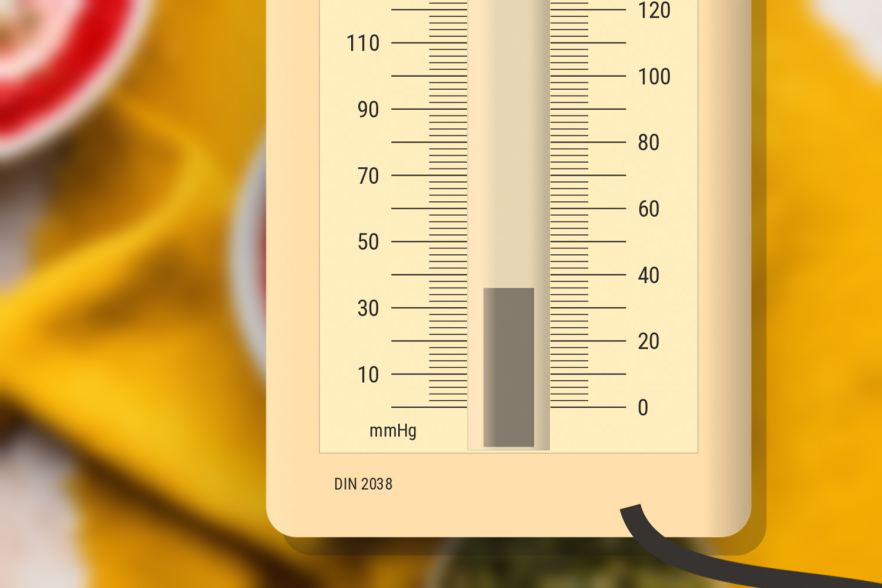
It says 36 mmHg
